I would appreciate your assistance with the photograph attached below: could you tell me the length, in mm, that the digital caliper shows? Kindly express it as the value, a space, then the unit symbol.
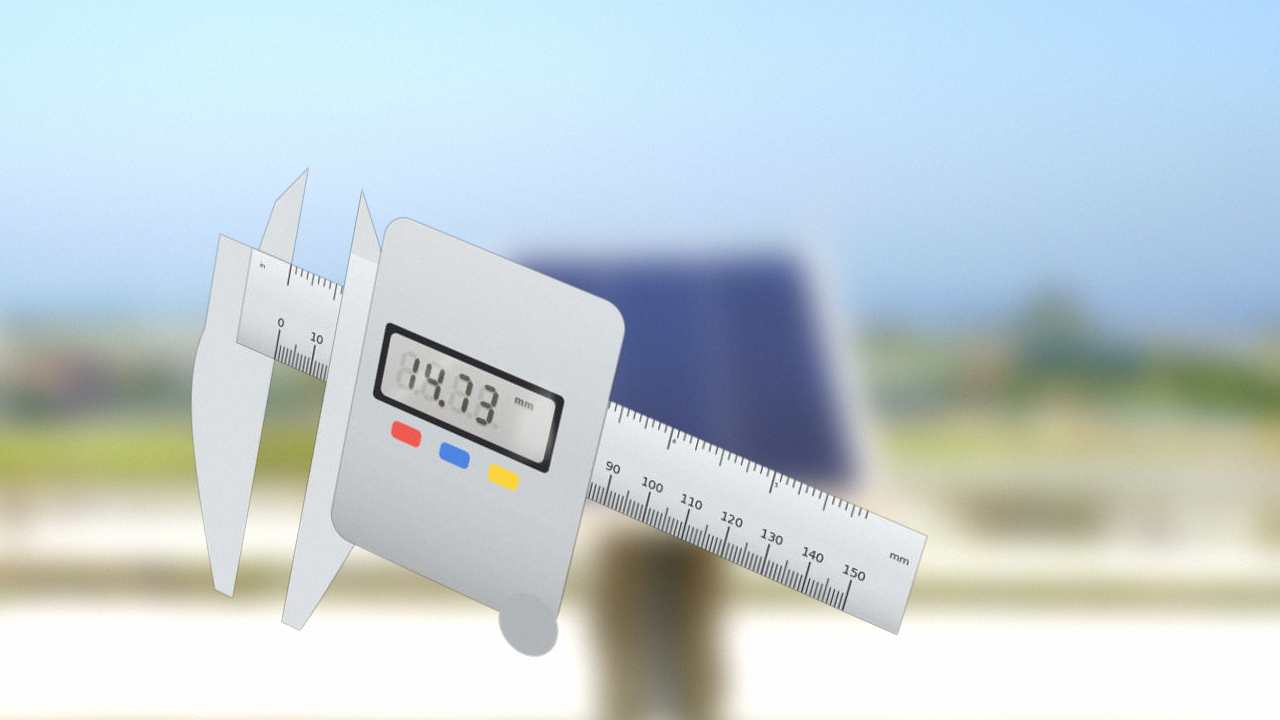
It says 14.73 mm
